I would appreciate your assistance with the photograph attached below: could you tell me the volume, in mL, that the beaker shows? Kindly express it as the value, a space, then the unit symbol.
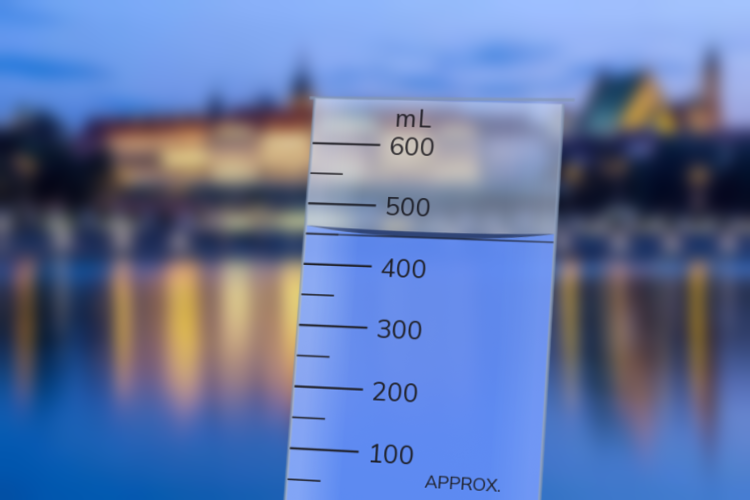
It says 450 mL
